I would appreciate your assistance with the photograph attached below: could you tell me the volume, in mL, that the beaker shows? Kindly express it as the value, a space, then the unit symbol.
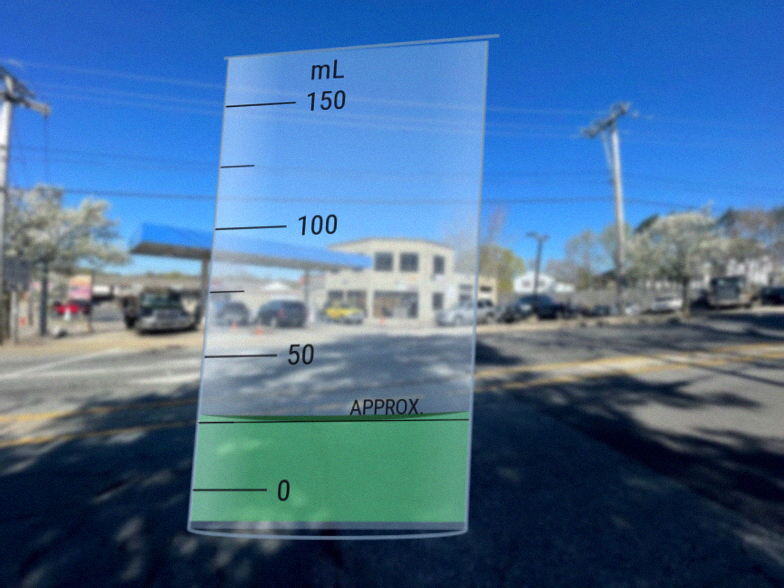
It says 25 mL
